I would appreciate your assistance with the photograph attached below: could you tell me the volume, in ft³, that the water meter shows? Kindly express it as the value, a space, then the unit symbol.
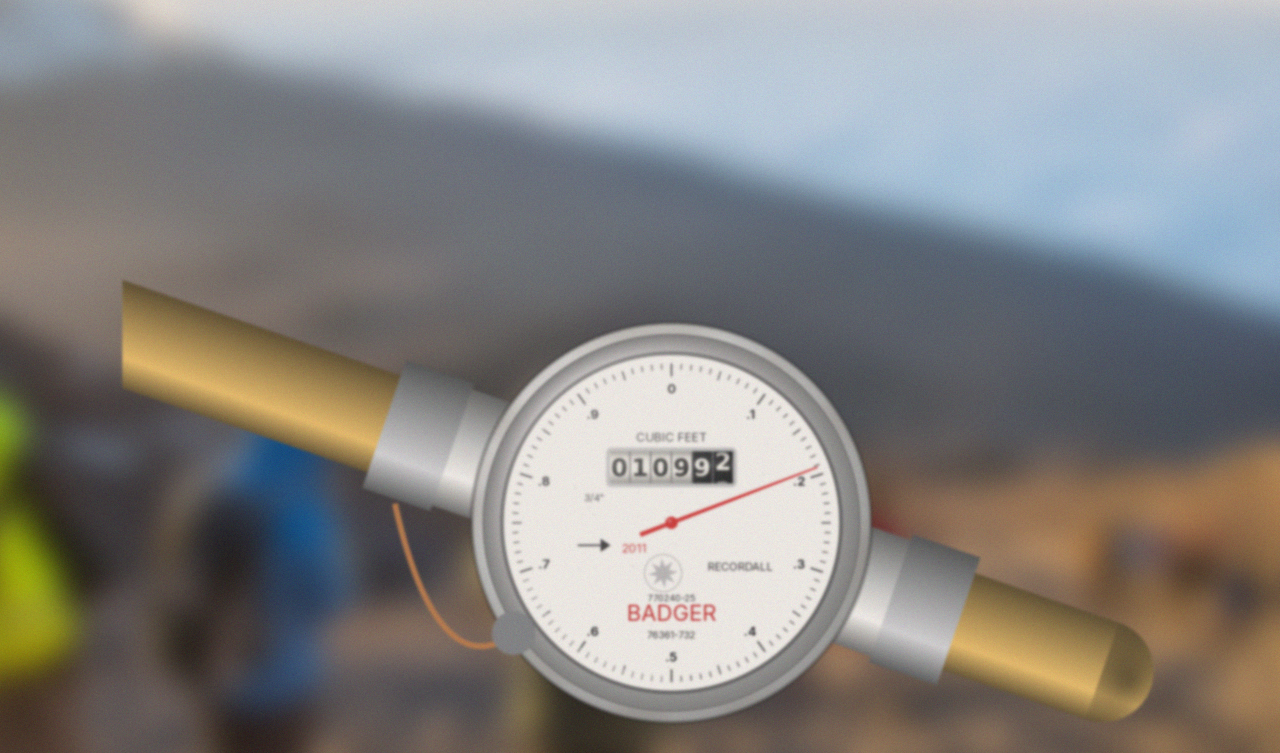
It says 10992.19 ft³
